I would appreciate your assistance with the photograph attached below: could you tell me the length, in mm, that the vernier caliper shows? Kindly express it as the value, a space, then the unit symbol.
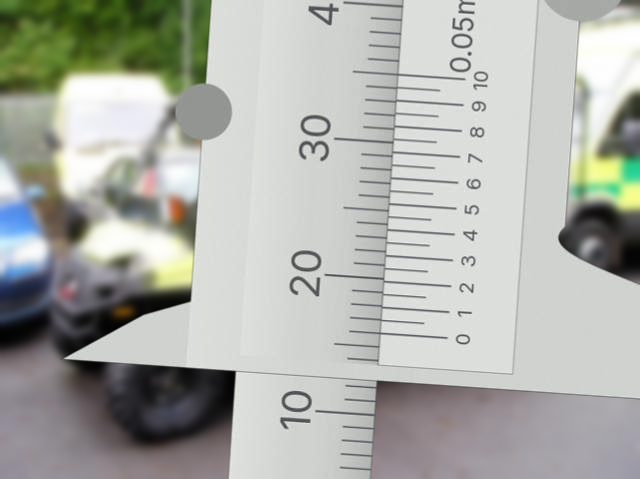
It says 16.0 mm
